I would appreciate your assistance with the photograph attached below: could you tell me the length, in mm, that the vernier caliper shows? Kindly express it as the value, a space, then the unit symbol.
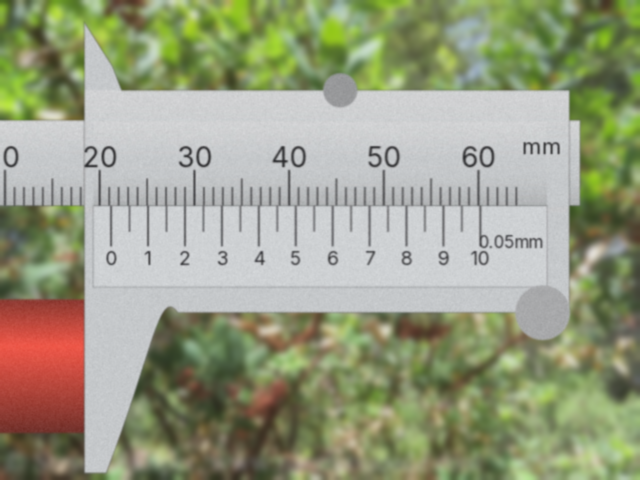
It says 21.2 mm
